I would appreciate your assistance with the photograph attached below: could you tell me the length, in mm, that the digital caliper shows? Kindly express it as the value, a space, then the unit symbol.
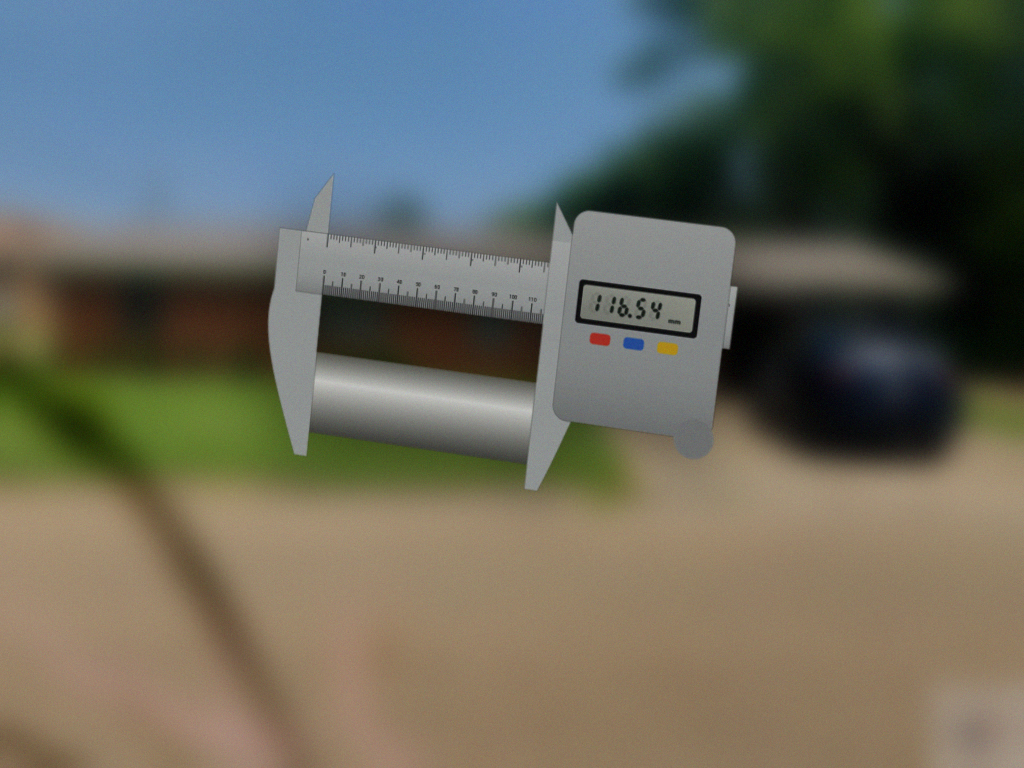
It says 116.54 mm
